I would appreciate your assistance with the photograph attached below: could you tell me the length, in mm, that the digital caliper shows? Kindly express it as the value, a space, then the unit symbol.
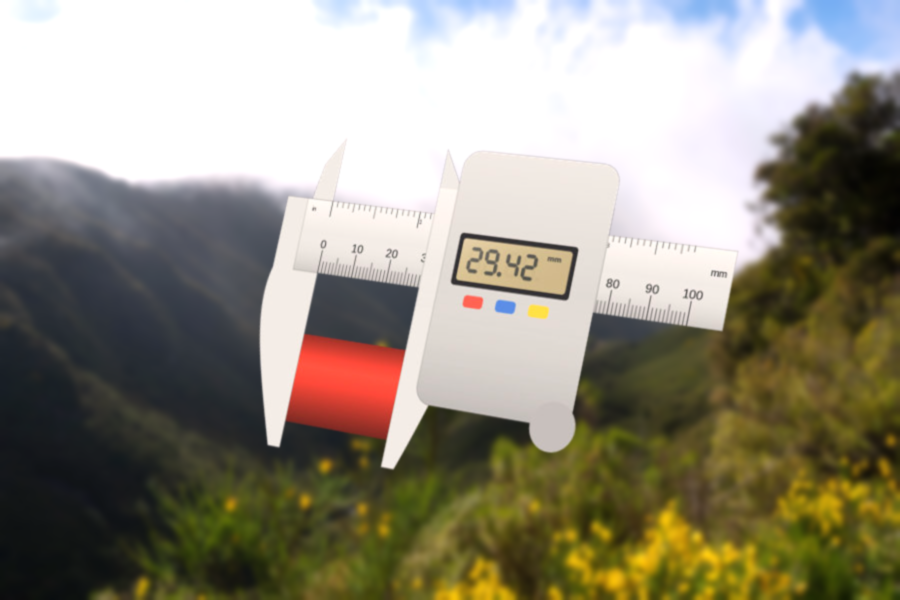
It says 29.42 mm
